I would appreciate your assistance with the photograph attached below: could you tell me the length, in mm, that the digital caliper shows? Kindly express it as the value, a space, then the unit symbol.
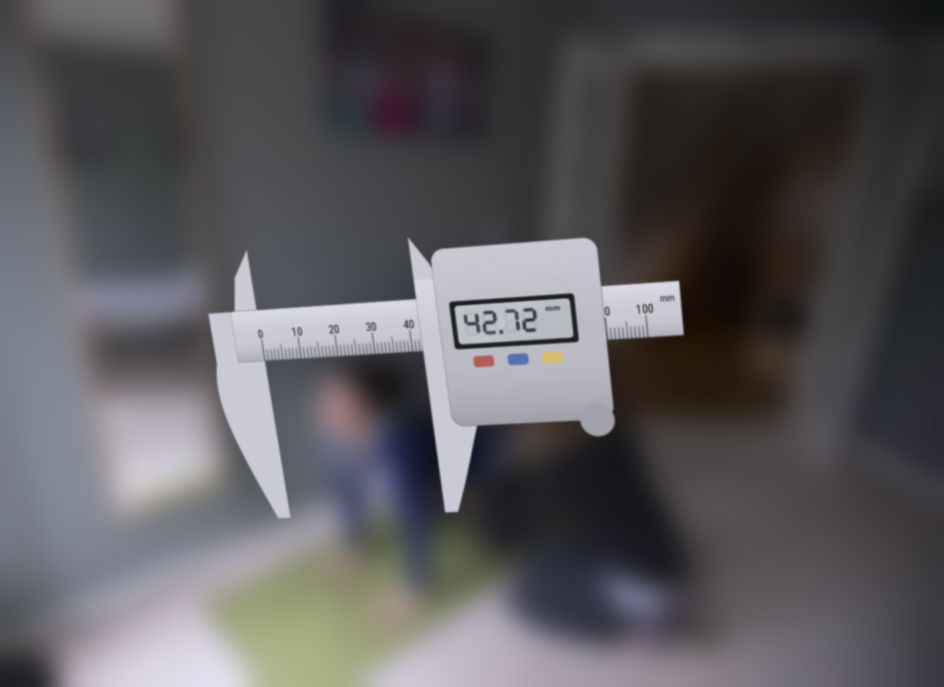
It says 42.72 mm
